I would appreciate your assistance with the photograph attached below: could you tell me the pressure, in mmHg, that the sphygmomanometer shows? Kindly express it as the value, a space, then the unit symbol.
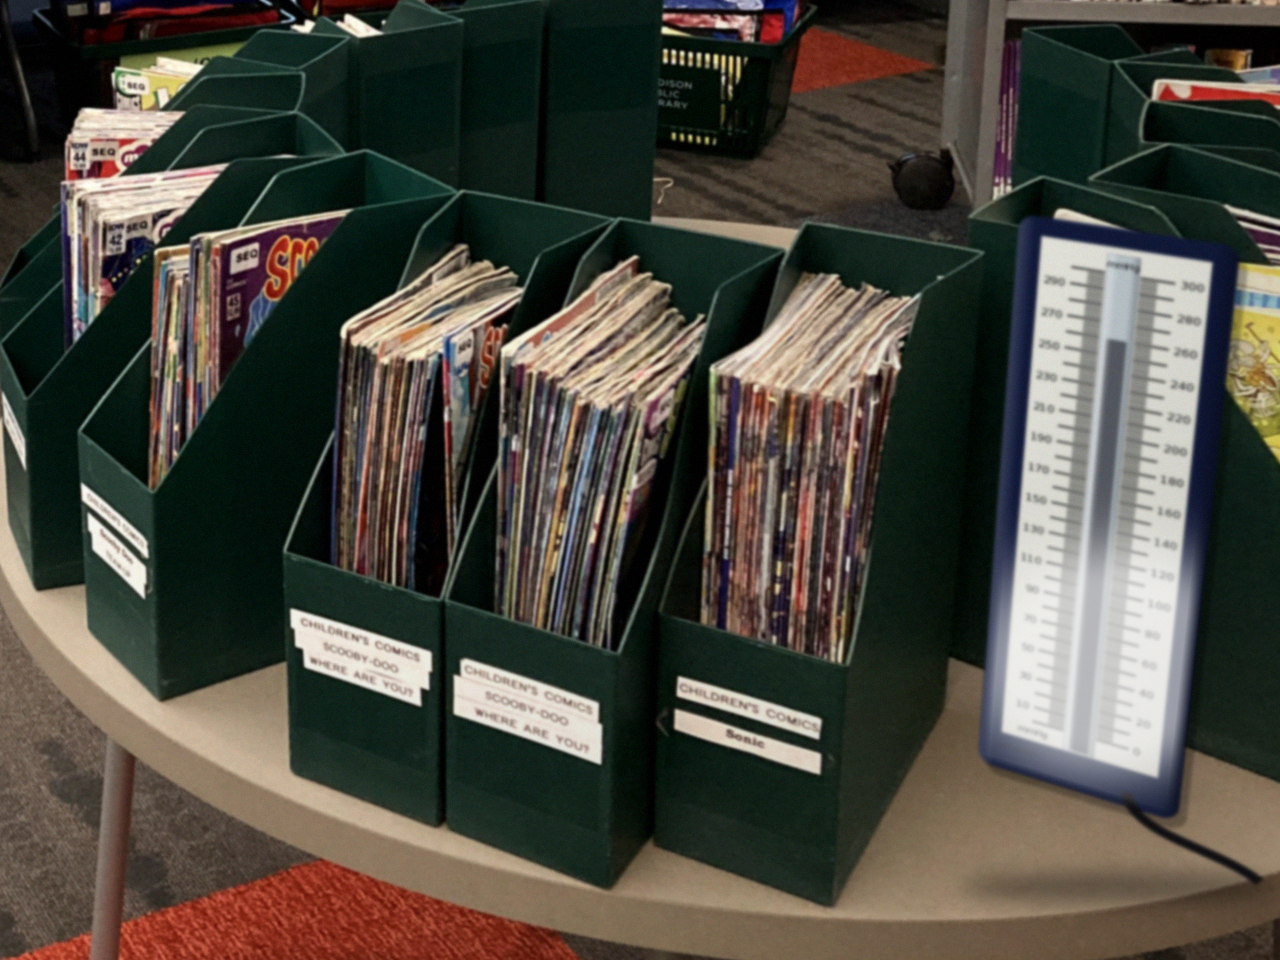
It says 260 mmHg
